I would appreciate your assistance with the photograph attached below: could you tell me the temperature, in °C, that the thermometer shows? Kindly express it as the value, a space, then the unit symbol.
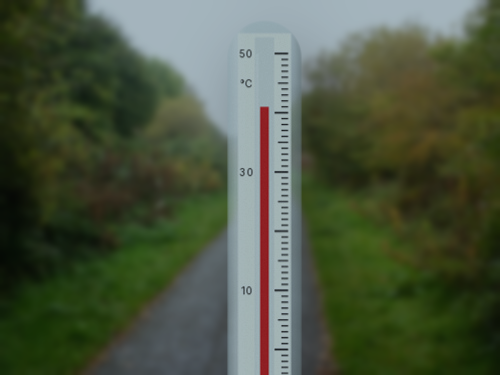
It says 41 °C
